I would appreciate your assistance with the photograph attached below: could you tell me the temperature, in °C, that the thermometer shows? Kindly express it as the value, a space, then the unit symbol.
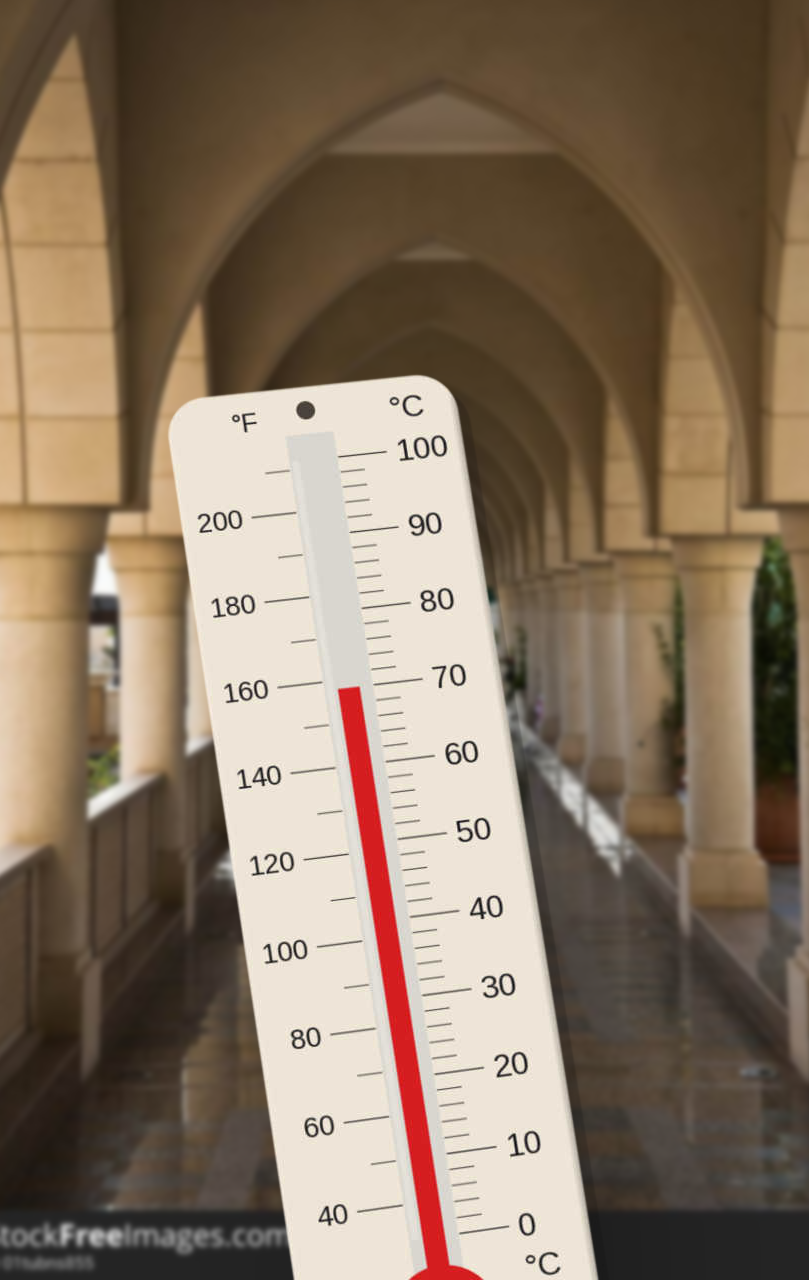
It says 70 °C
